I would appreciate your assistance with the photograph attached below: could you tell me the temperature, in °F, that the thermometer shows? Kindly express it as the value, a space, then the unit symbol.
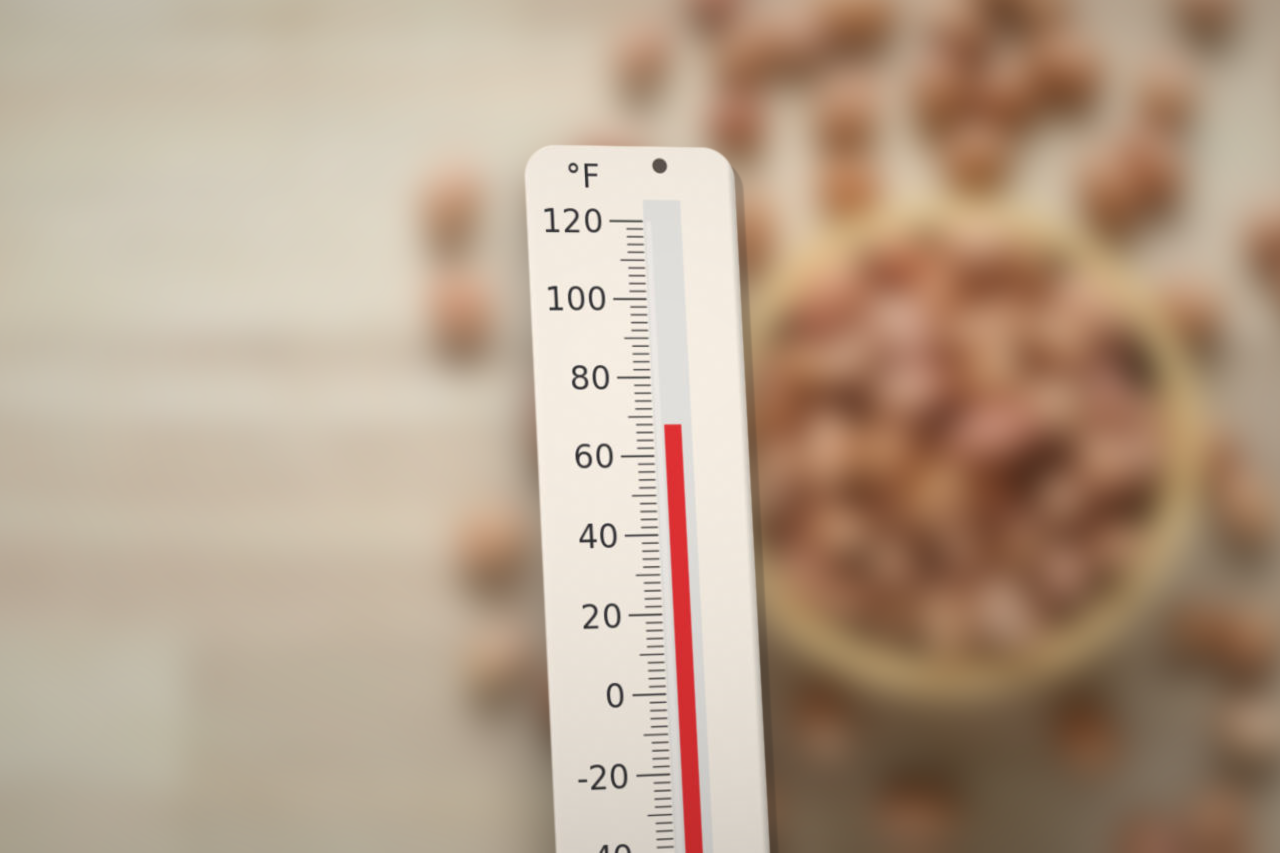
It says 68 °F
